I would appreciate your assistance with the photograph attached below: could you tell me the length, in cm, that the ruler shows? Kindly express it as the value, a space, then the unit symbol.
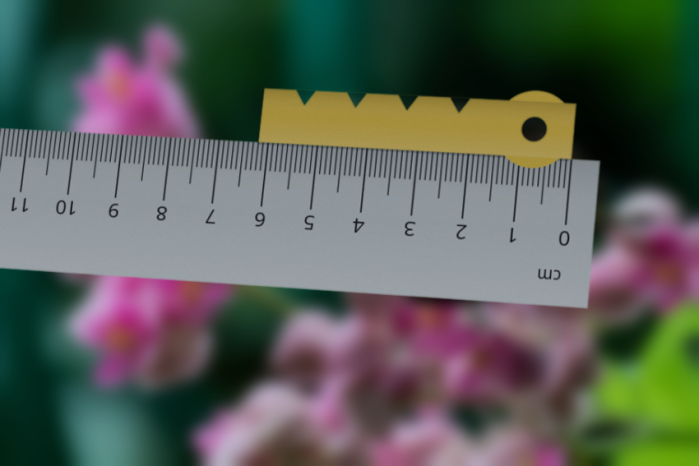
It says 6.2 cm
